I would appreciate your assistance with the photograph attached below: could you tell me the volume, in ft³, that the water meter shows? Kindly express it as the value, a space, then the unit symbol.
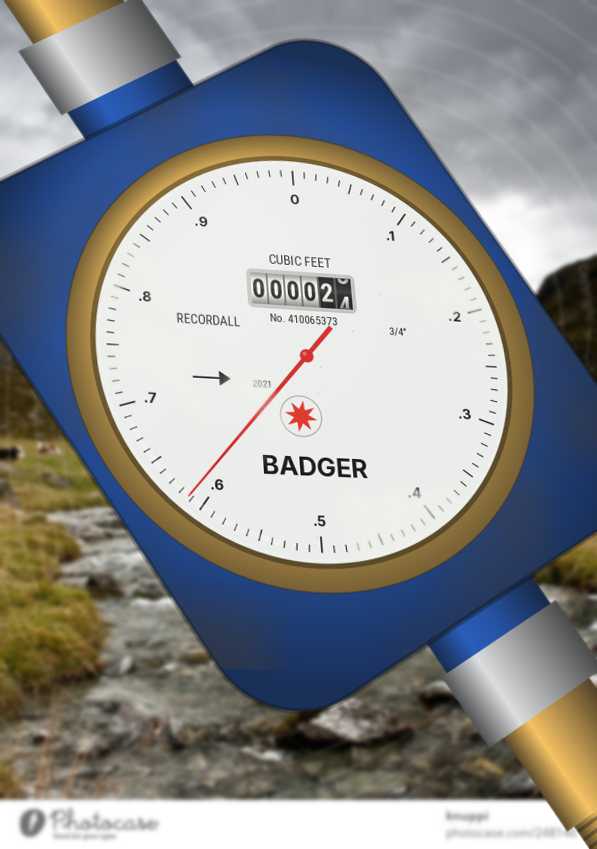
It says 23.61 ft³
